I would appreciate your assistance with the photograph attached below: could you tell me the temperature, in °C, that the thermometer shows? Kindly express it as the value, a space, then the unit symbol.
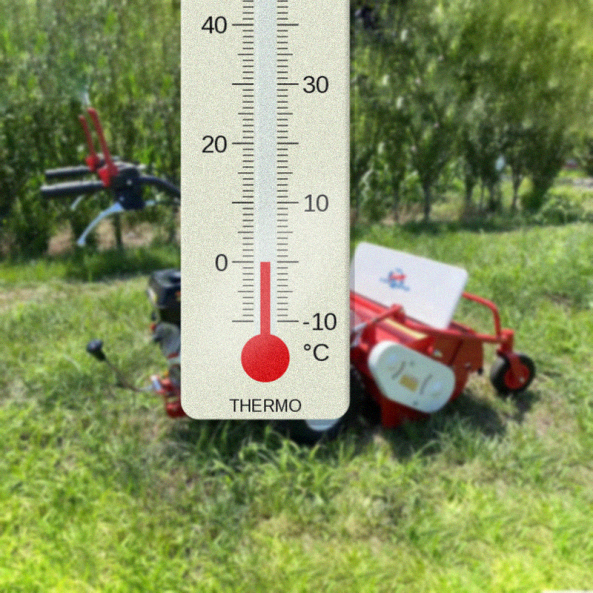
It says 0 °C
